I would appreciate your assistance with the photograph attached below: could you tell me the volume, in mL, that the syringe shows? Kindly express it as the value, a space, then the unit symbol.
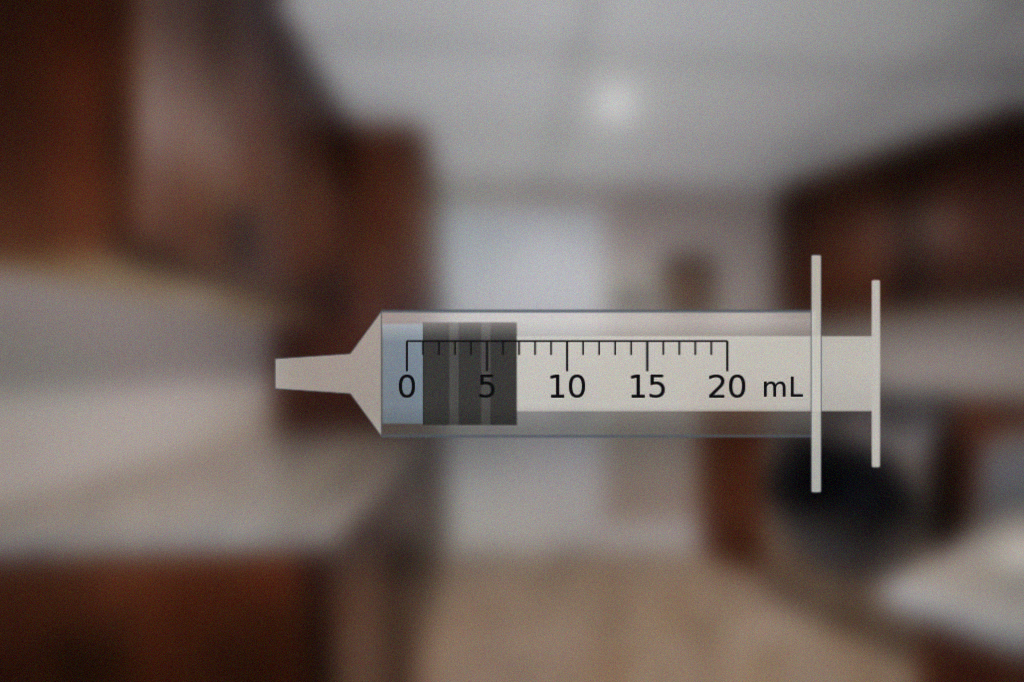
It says 1 mL
